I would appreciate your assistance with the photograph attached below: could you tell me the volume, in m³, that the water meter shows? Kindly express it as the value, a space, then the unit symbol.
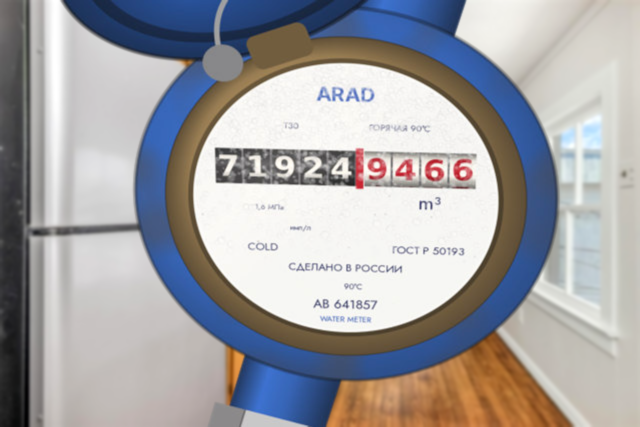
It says 71924.9466 m³
